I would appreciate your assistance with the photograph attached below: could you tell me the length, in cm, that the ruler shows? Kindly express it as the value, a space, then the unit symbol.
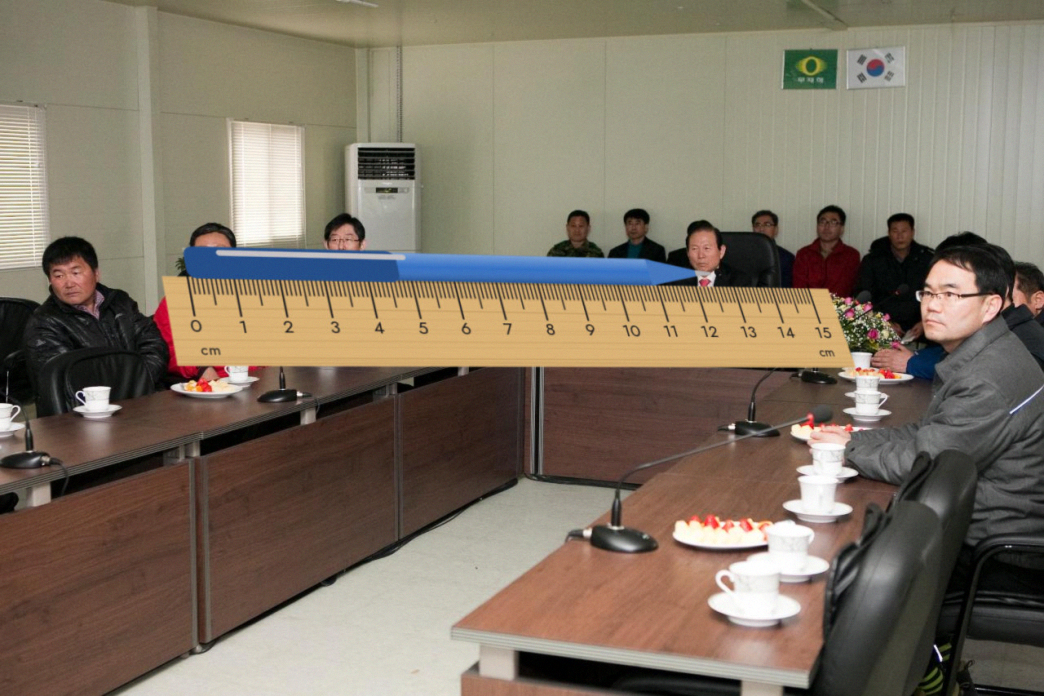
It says 12.5 cm
